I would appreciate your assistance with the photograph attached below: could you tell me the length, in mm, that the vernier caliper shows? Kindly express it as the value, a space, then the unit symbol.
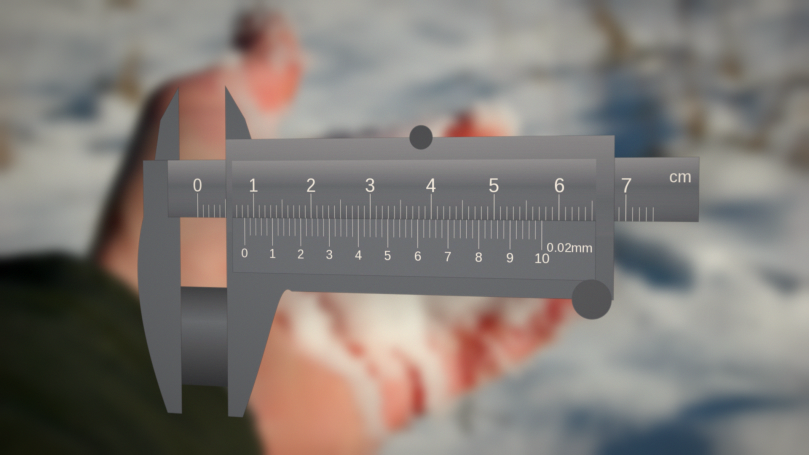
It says 8.4 mm
